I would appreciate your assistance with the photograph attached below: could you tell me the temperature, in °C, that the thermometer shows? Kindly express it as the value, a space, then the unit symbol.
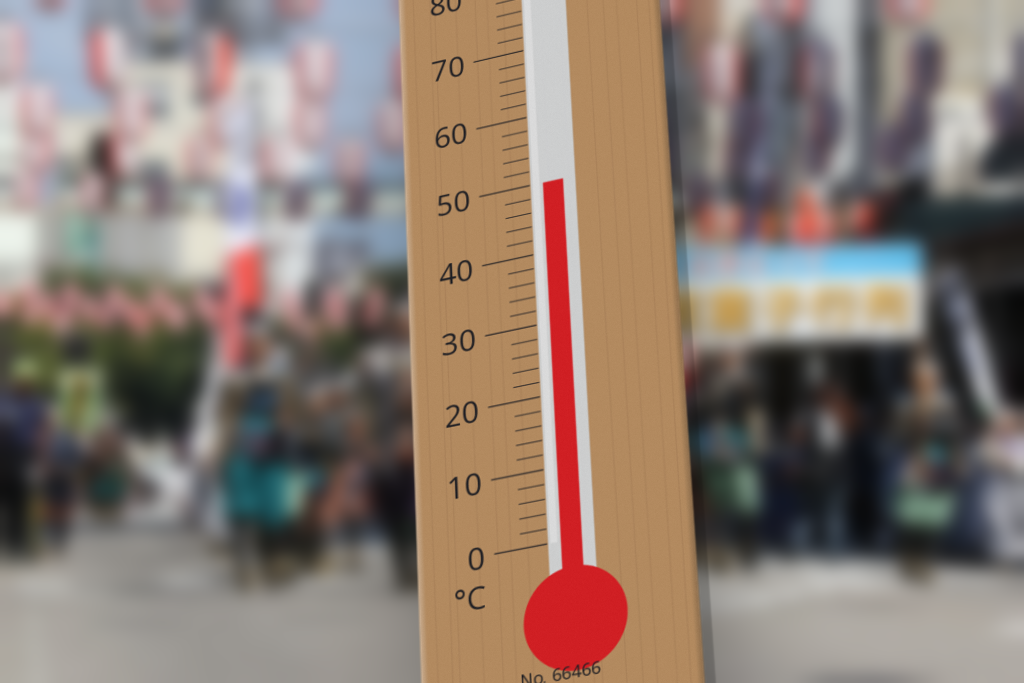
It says 50 °C
